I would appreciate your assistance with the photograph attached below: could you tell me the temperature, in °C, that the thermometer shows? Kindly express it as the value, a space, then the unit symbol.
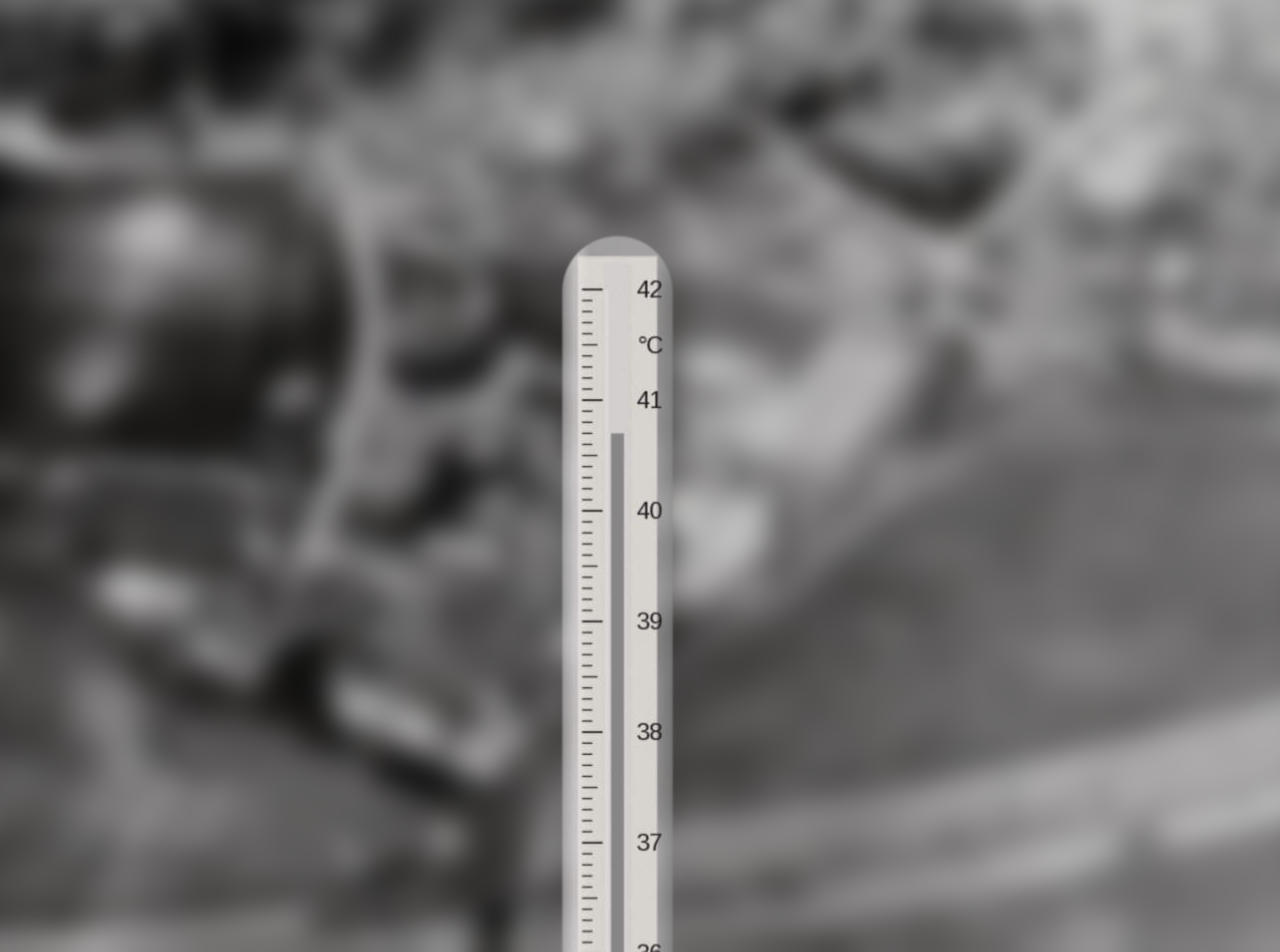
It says 40.7 °C
